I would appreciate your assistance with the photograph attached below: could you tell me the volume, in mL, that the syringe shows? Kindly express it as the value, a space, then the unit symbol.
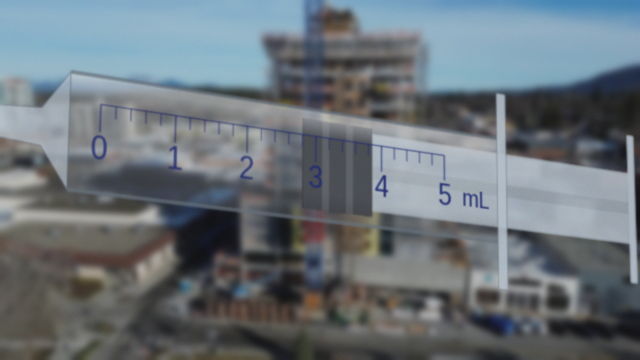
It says 2.8 mL
